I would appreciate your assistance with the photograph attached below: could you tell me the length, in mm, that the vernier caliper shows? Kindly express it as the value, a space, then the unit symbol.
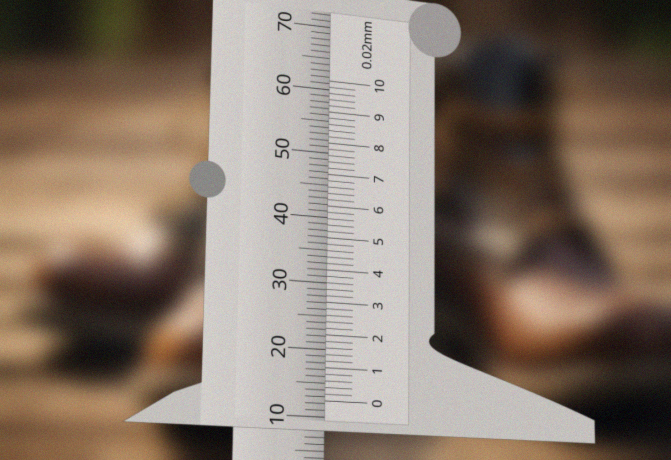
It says 12.4 mm
